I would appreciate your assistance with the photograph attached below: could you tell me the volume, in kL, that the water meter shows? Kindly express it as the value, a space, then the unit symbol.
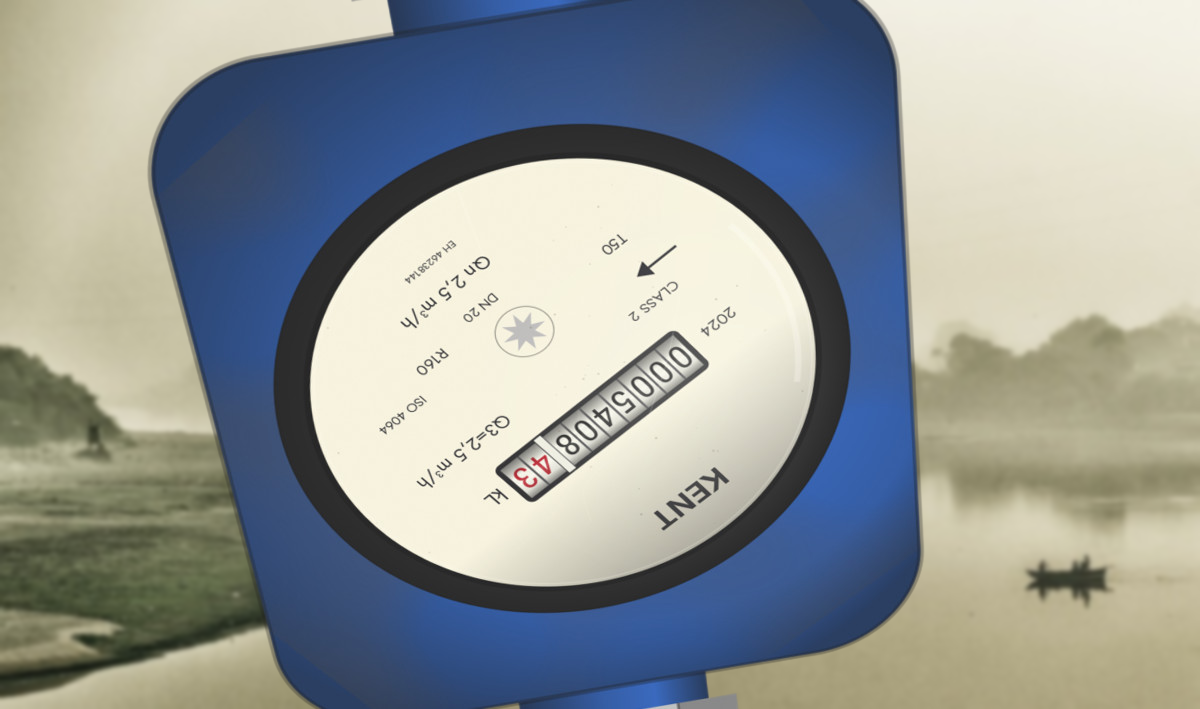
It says 5408.43 kL
